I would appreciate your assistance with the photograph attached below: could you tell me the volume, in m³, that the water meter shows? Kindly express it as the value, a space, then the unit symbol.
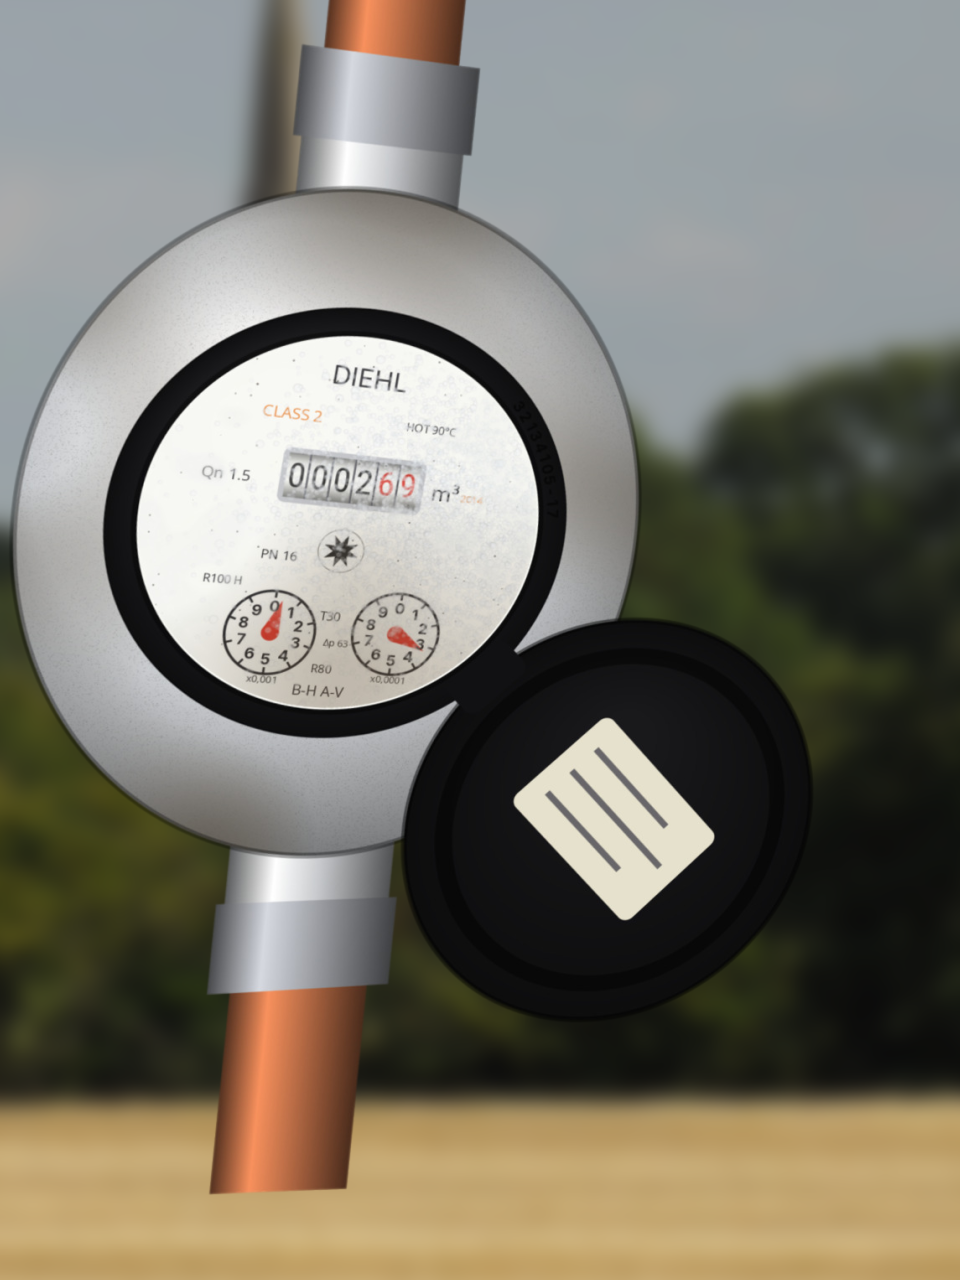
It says 2.6903 m³
